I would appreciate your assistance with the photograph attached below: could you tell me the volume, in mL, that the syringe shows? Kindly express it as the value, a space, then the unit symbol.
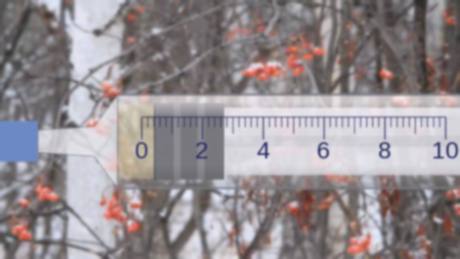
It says 0.4 mL
